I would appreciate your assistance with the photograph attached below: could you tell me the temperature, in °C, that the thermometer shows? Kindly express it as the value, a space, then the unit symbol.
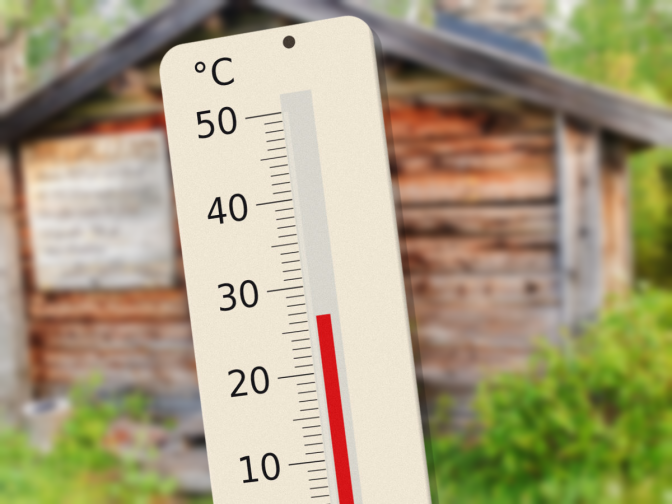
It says 26.5 °C
